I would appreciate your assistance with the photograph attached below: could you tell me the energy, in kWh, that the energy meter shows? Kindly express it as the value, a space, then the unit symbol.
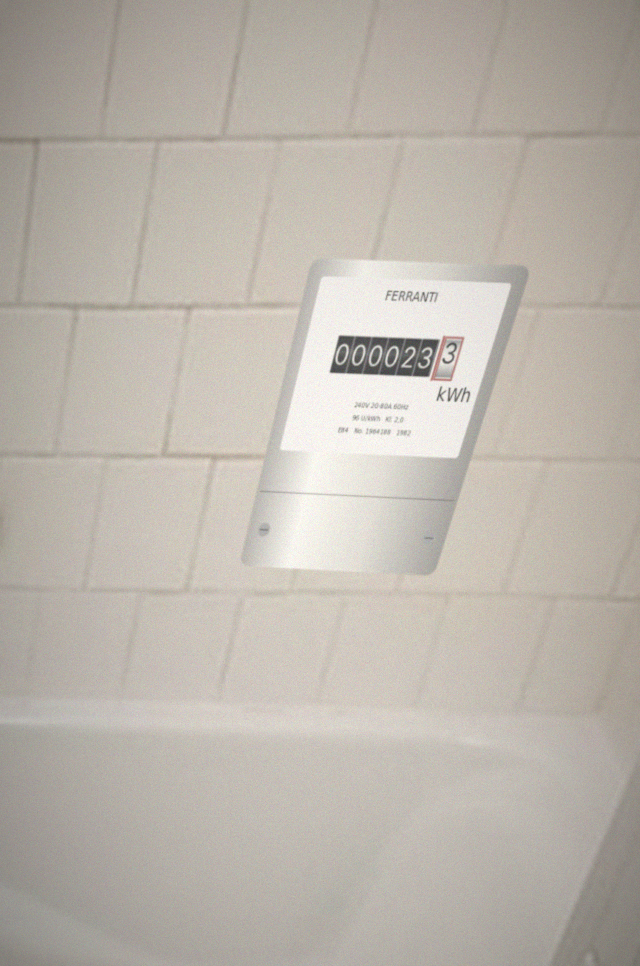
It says 23.3 kWh
